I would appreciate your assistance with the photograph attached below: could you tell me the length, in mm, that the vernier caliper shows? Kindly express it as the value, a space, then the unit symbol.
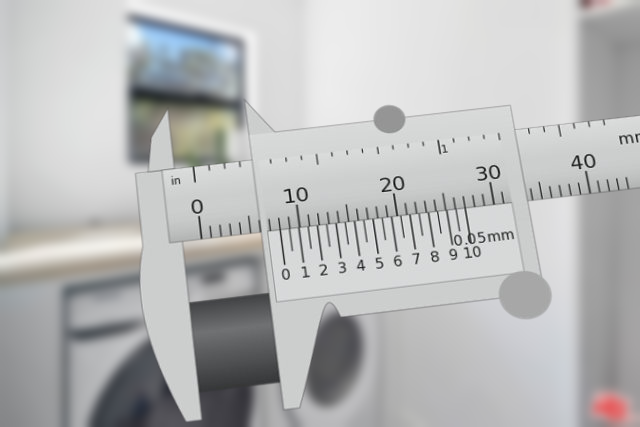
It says 8.0 mm
